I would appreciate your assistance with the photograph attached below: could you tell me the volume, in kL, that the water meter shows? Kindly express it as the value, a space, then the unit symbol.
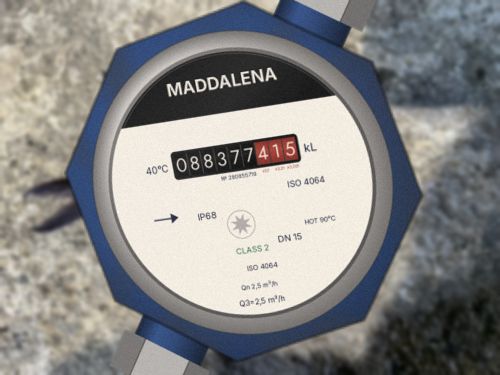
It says 88377.415 kL
